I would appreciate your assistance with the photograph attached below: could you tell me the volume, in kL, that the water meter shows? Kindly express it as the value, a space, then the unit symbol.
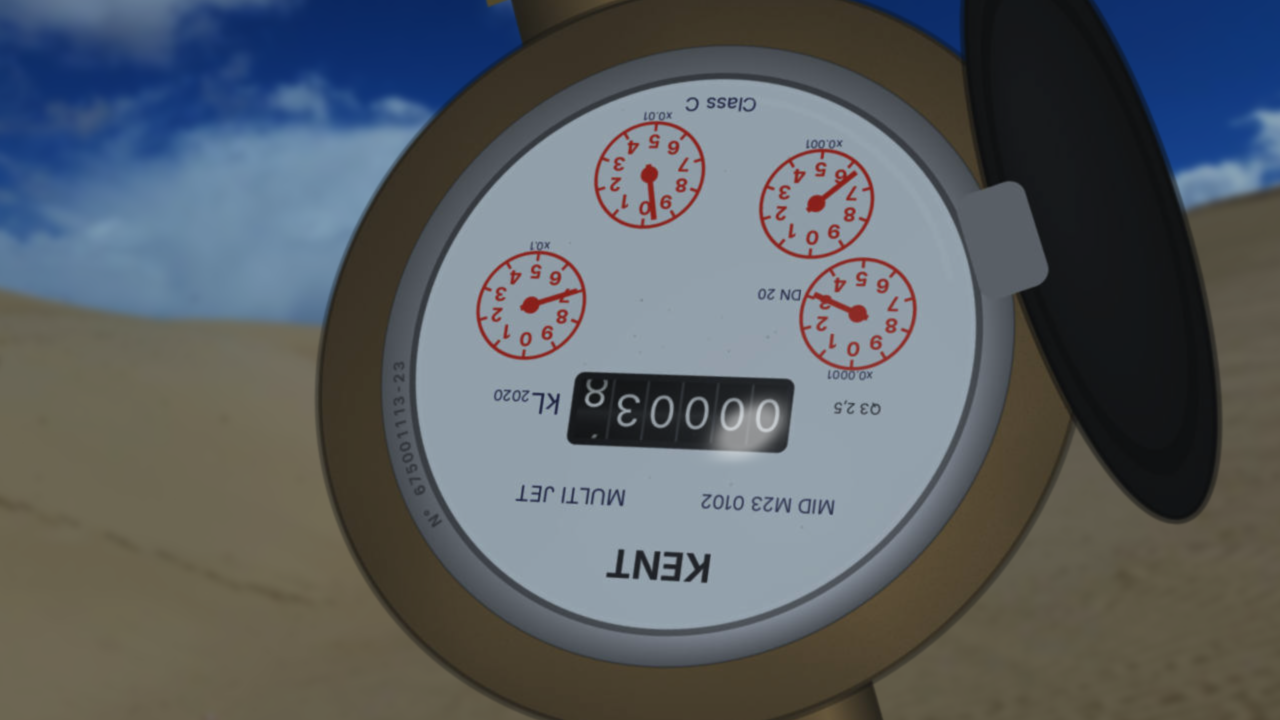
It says 37.6963 kL
